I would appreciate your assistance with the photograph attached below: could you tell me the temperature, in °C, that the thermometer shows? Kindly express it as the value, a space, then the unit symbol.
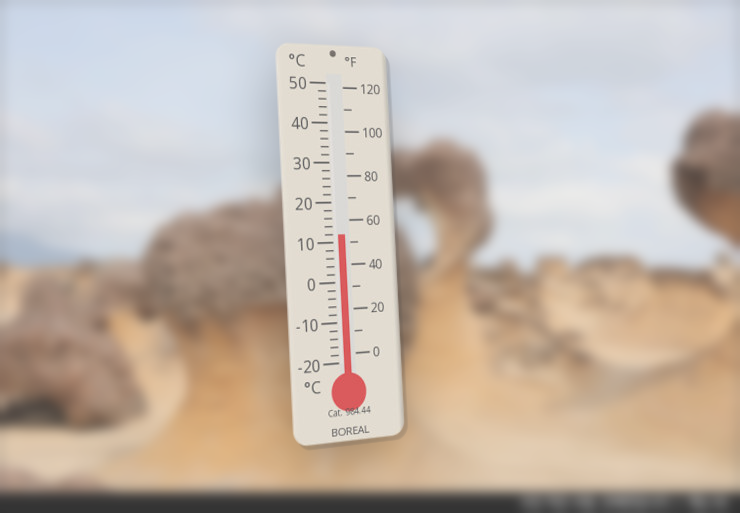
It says 12 °C
